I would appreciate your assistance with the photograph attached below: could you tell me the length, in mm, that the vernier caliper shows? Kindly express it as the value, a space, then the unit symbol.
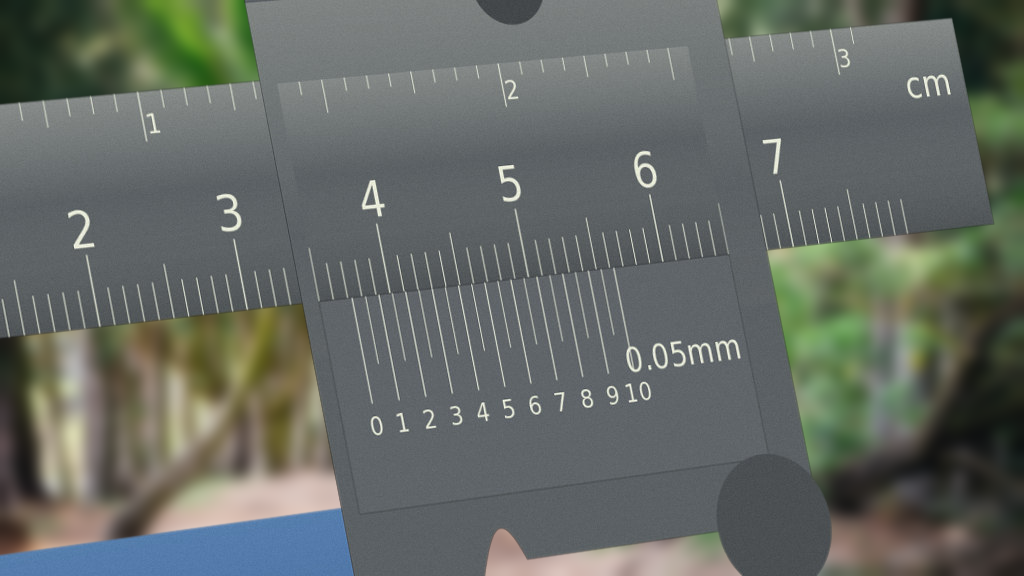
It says 37.3 mm
